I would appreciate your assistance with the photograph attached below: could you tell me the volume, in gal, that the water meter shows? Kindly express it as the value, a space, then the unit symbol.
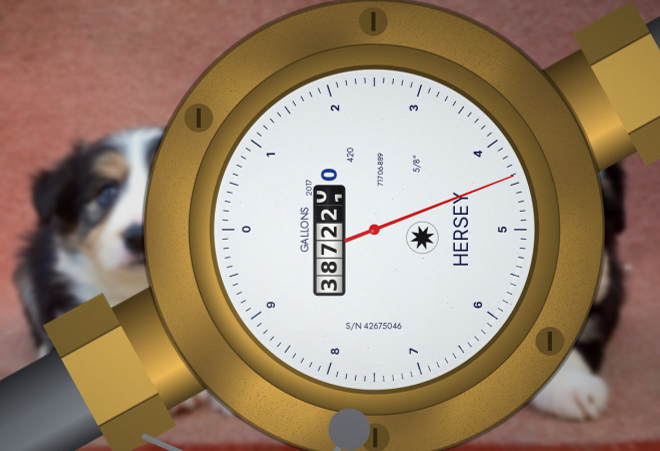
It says 3872204.4 gal
